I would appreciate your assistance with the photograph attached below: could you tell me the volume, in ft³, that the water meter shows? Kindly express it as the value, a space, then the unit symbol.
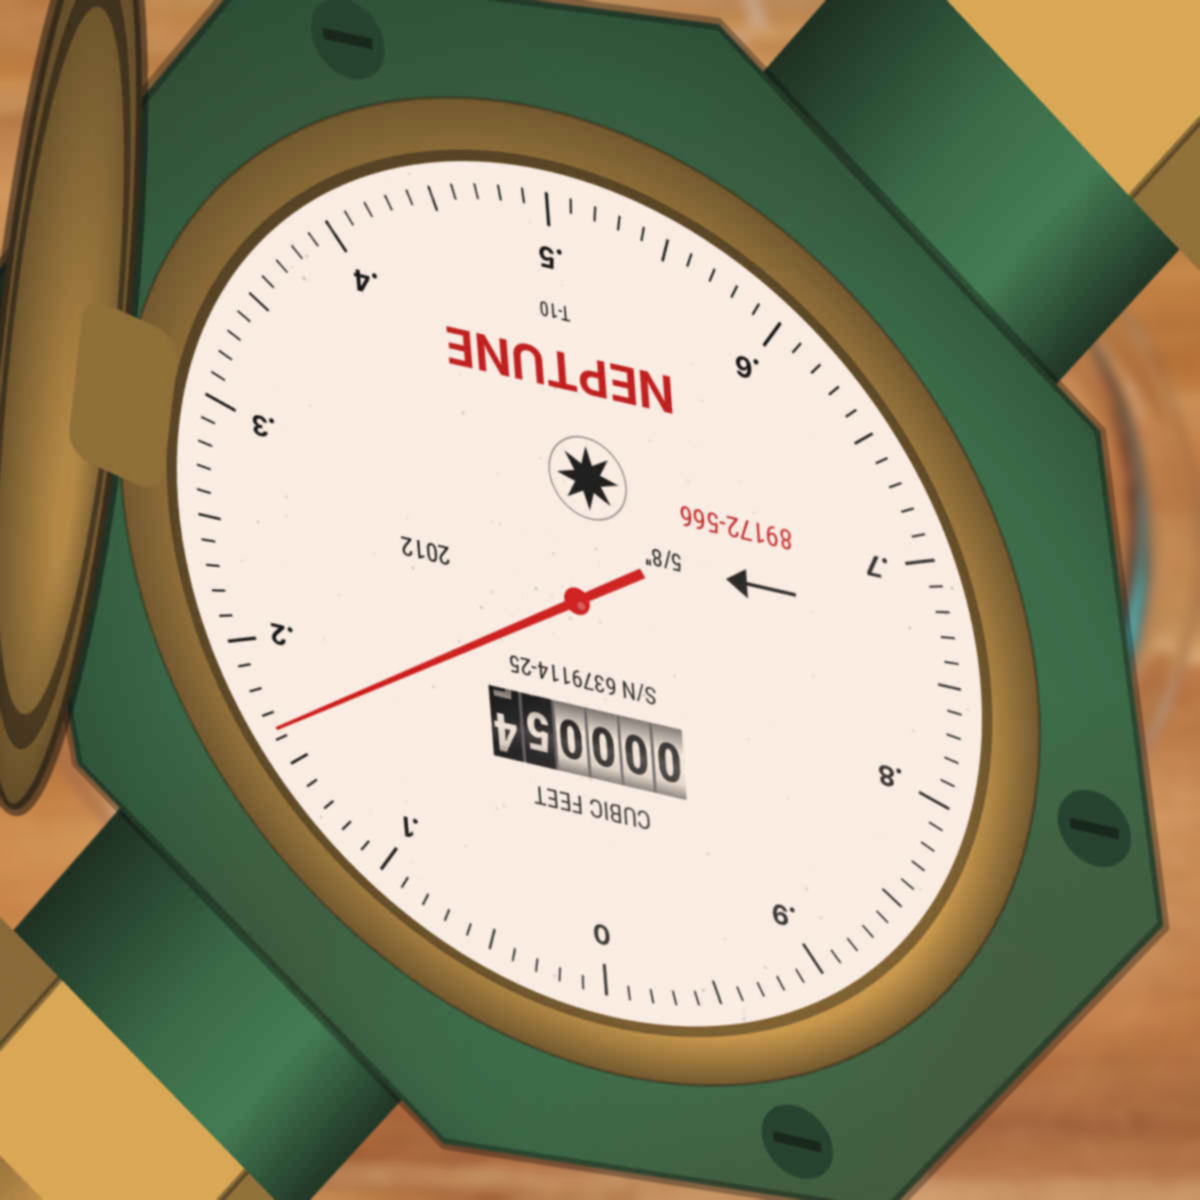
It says 54.16 ft³
